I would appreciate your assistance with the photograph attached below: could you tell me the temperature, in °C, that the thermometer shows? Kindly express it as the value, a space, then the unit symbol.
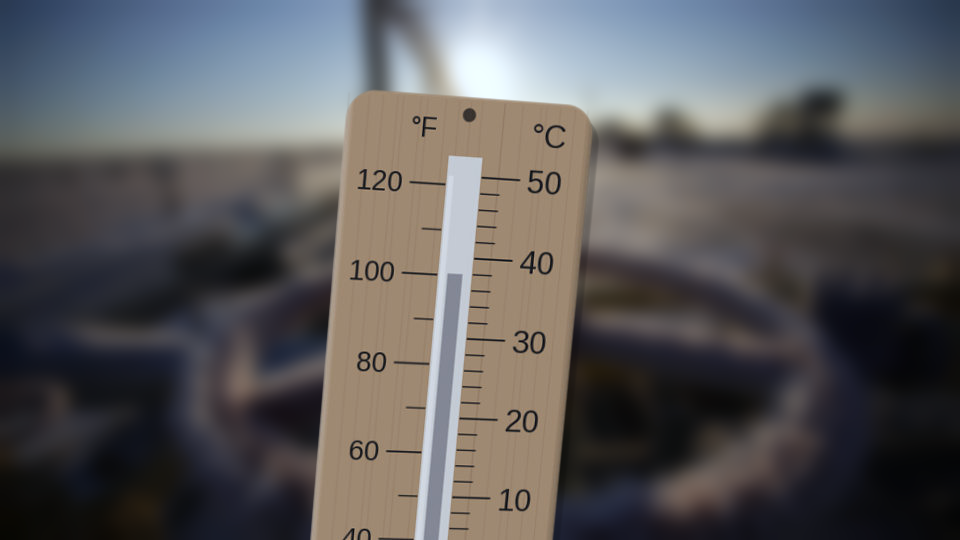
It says 38 °C
